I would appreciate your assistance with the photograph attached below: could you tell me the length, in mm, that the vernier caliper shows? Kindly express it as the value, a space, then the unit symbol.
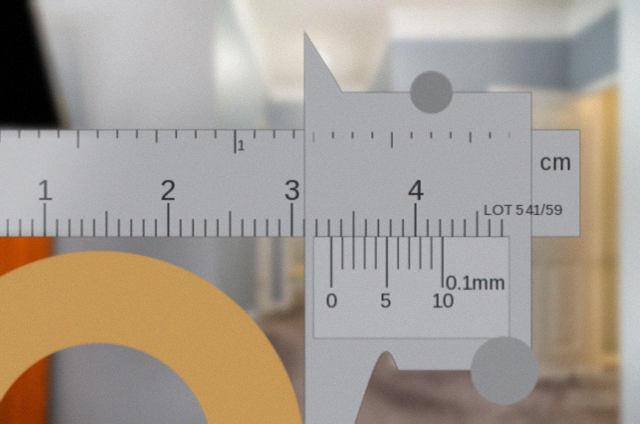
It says 33.2 mm
